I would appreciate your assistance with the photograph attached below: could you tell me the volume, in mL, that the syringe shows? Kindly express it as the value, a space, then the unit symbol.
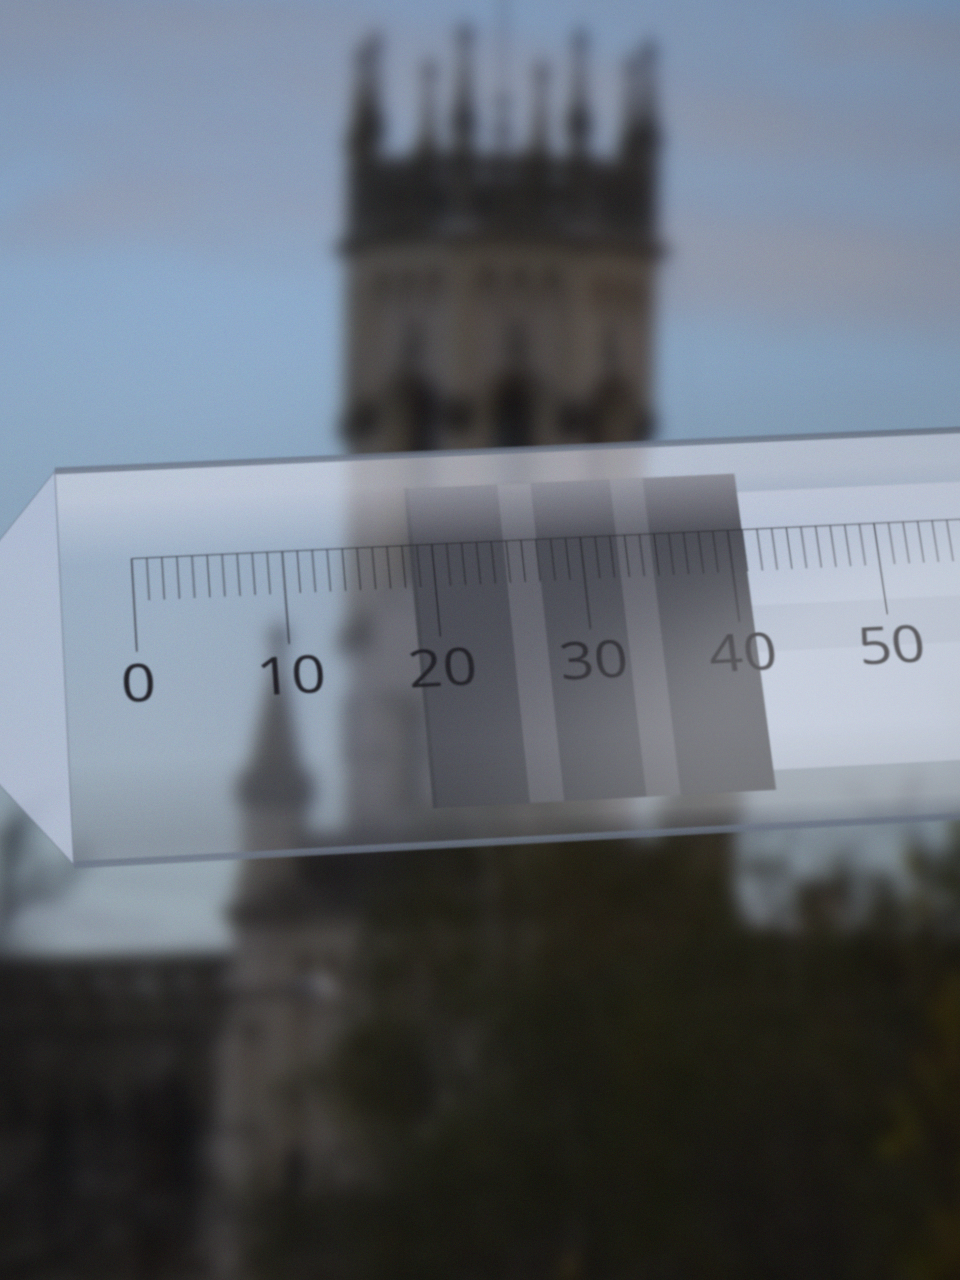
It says 18.5 mL
